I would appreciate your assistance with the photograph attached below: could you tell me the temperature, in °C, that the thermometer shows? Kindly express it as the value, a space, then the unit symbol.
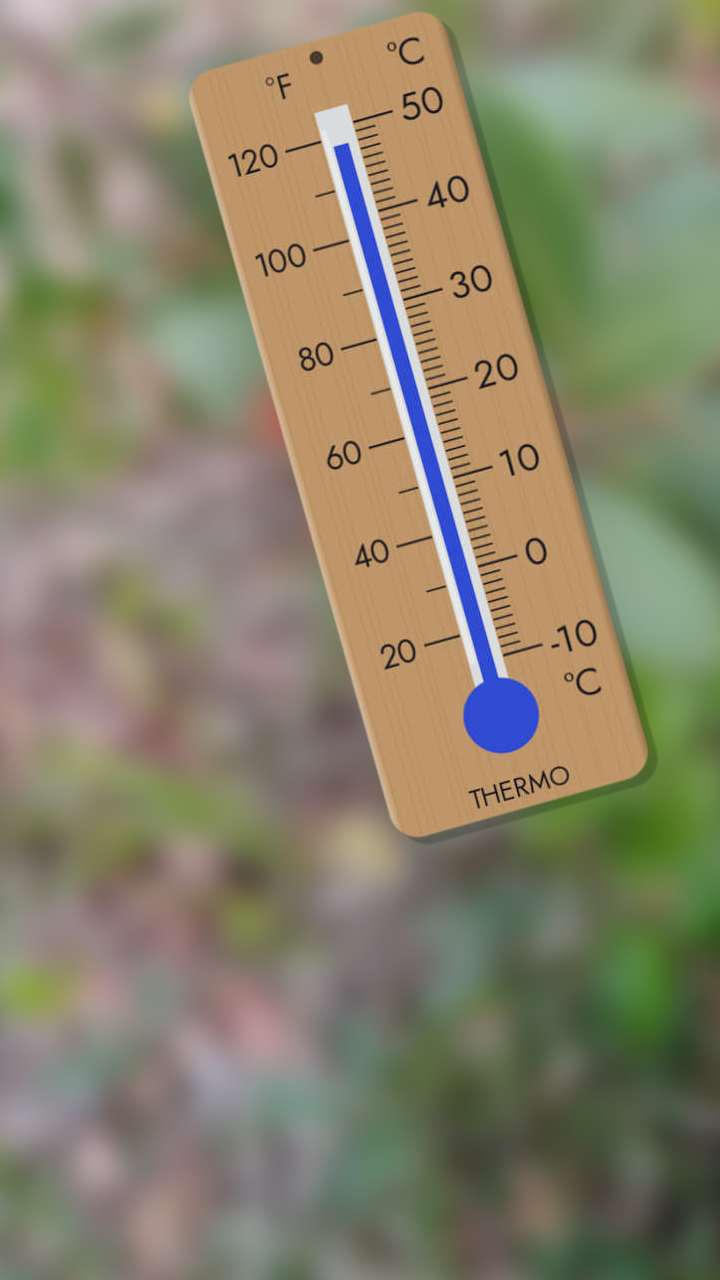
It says 48 °C
